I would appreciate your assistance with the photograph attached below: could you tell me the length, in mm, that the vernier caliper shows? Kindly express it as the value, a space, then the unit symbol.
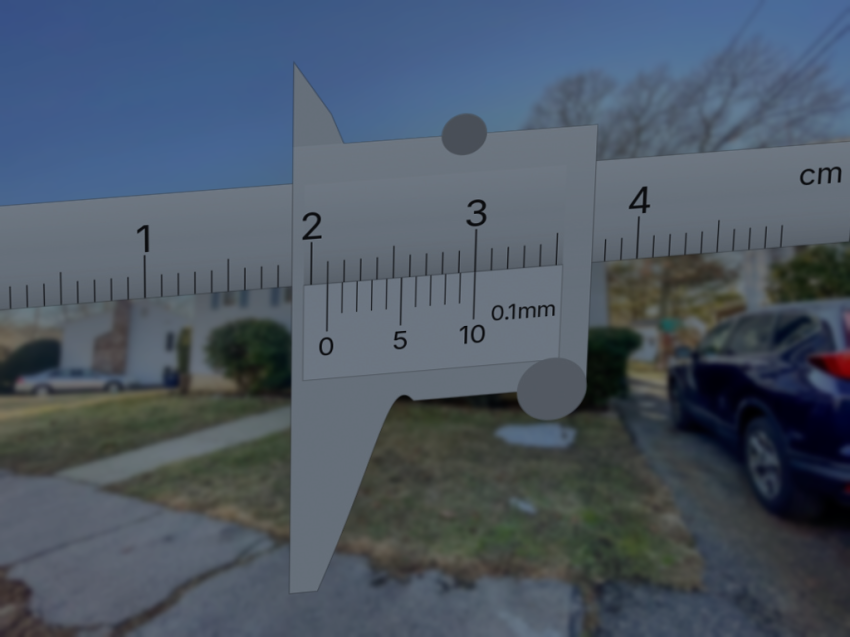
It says 21.0 mm
